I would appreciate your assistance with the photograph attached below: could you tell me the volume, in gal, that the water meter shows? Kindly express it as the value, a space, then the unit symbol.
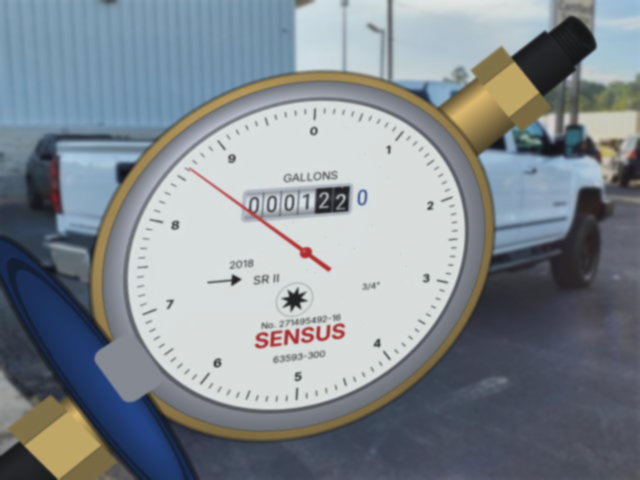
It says 1218.6 gal
